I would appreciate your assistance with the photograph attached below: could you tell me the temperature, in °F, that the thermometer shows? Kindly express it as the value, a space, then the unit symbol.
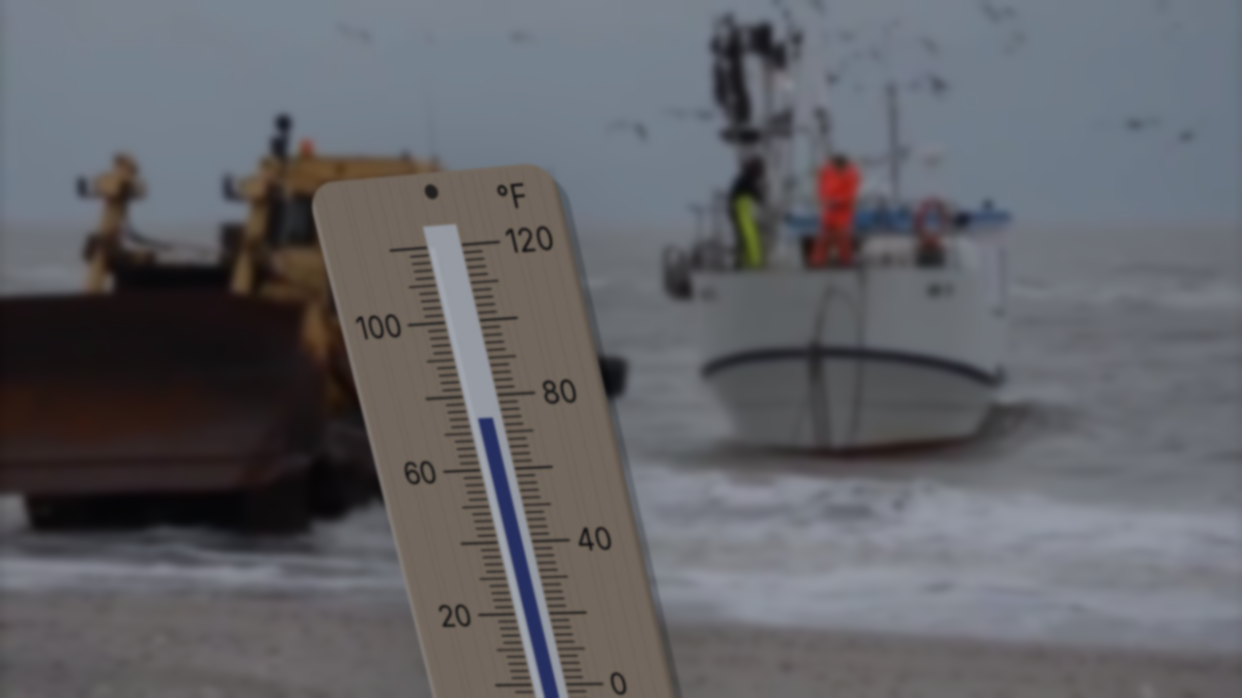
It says 74 °F
